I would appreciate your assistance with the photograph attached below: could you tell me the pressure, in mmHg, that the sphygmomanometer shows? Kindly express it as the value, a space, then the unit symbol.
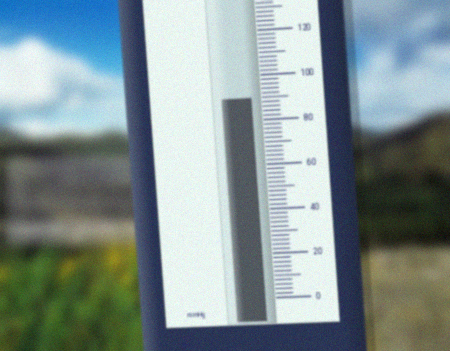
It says 90 mmHg
